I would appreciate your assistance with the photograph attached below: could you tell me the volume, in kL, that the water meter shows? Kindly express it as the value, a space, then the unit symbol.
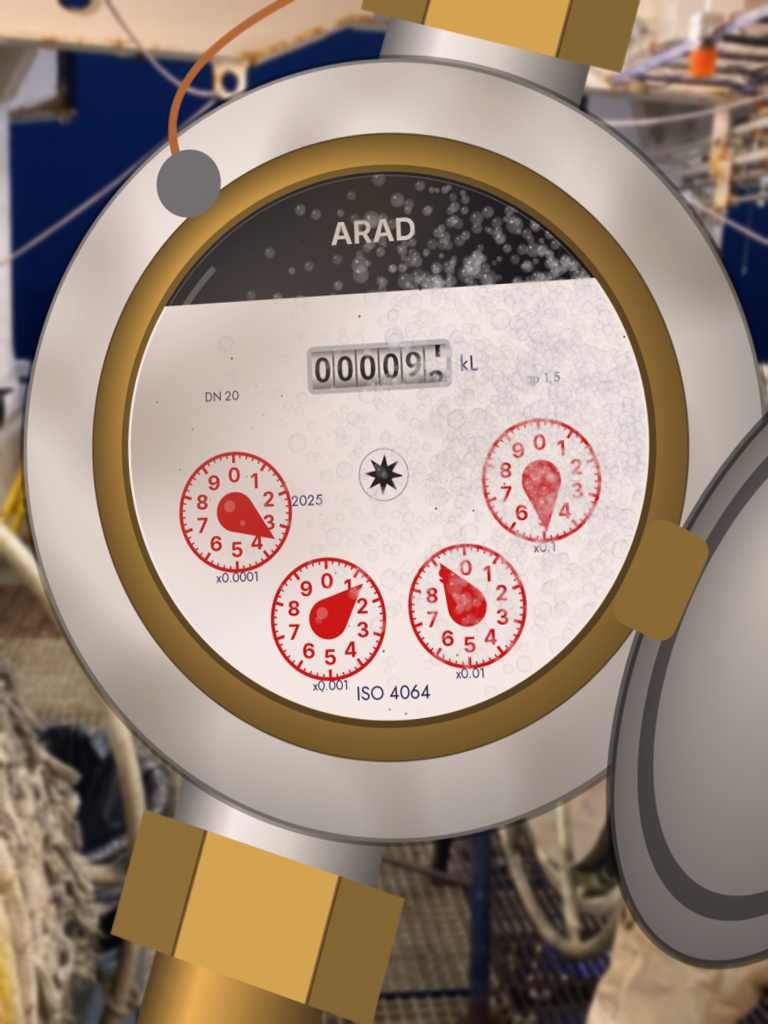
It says 91.4913 kL
